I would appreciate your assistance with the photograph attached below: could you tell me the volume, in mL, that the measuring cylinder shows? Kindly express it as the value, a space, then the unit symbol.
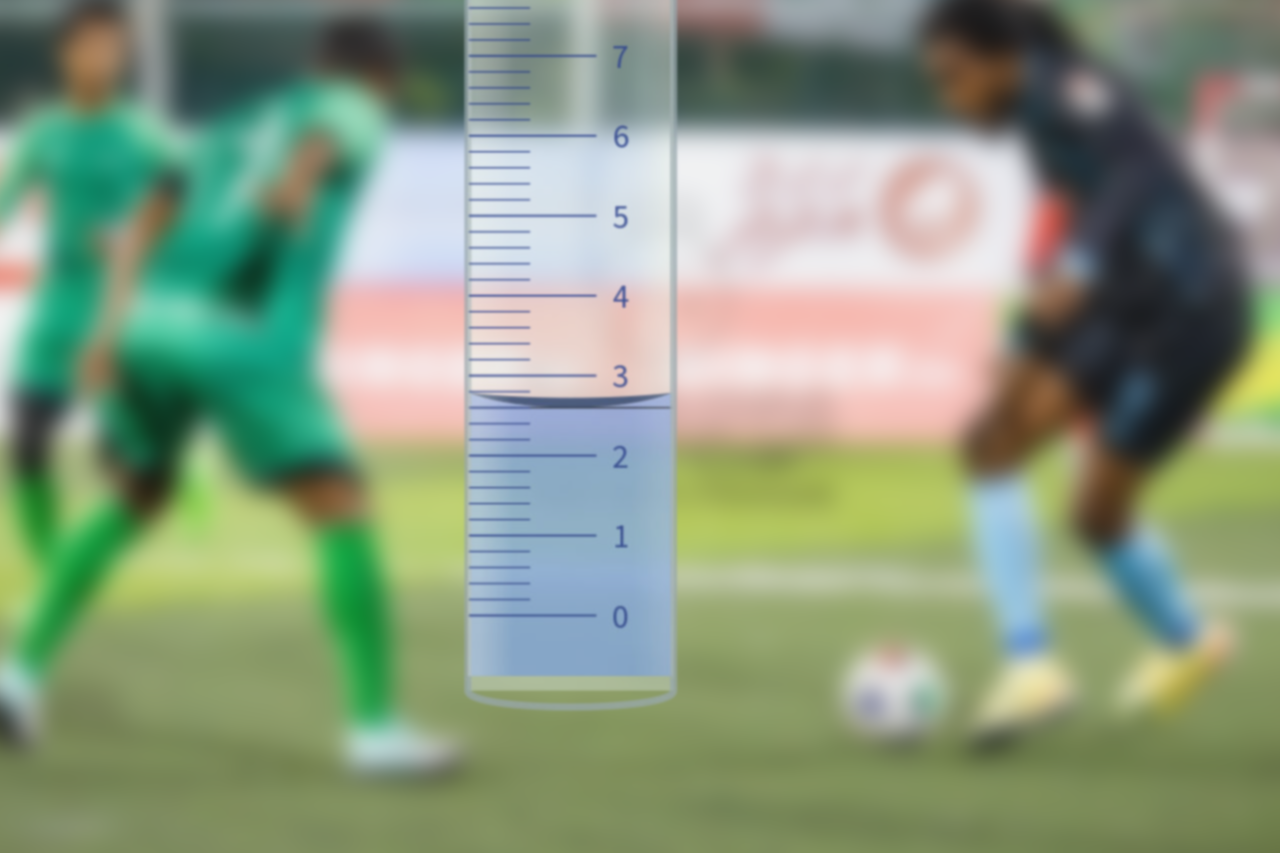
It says 2.6 mL
